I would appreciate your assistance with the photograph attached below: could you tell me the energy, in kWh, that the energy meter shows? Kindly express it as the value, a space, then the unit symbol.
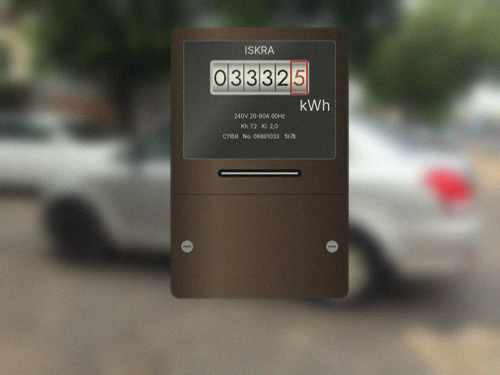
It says 3332.5 kWh
